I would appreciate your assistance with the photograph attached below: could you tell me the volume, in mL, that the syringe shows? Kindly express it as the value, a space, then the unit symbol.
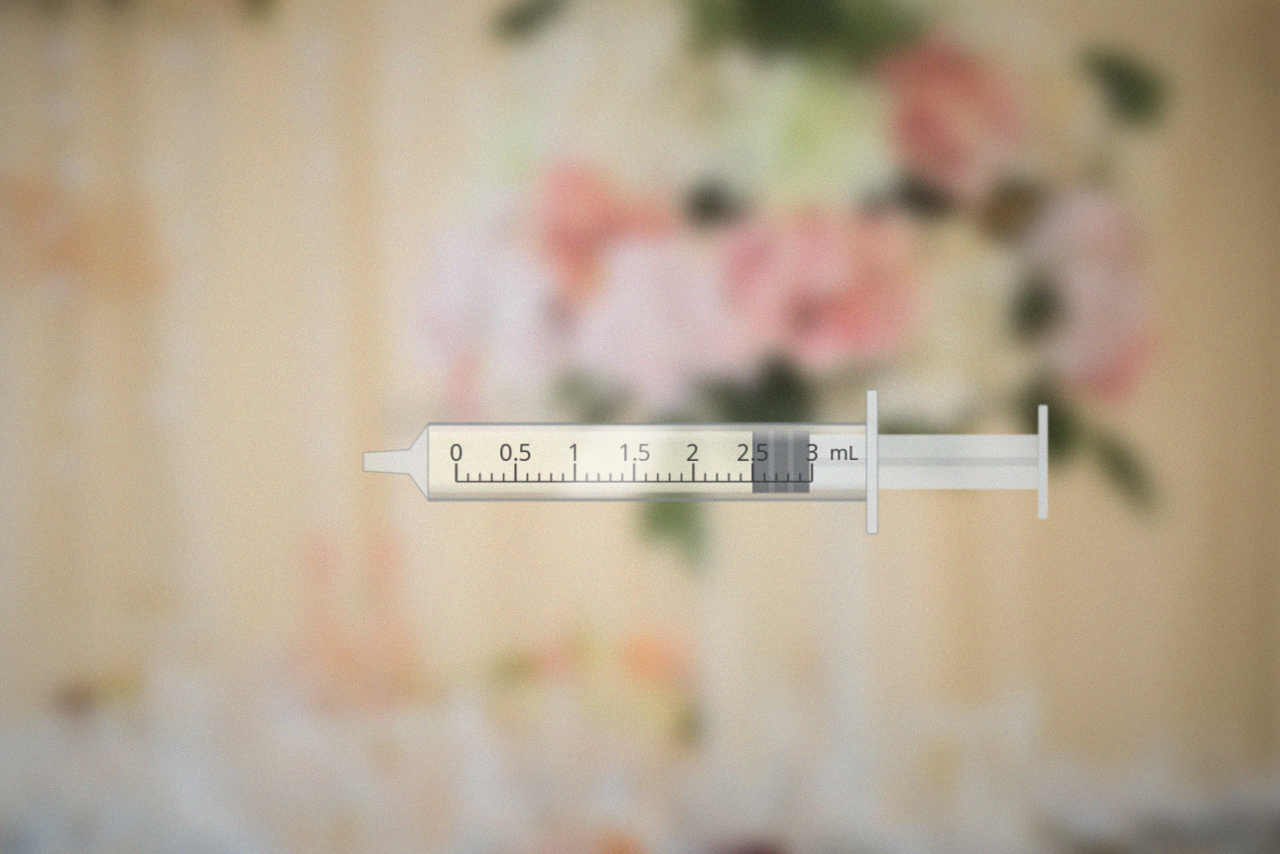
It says 2.5 mL
